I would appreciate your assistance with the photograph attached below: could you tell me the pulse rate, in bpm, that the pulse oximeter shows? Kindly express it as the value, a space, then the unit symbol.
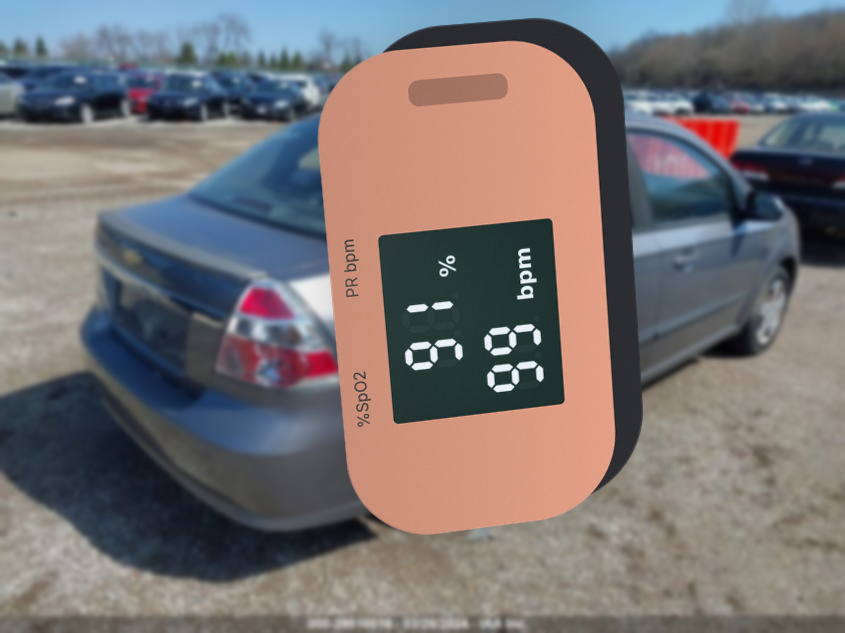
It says 99 bpm
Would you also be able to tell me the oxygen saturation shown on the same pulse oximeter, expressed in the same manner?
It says 91 %
